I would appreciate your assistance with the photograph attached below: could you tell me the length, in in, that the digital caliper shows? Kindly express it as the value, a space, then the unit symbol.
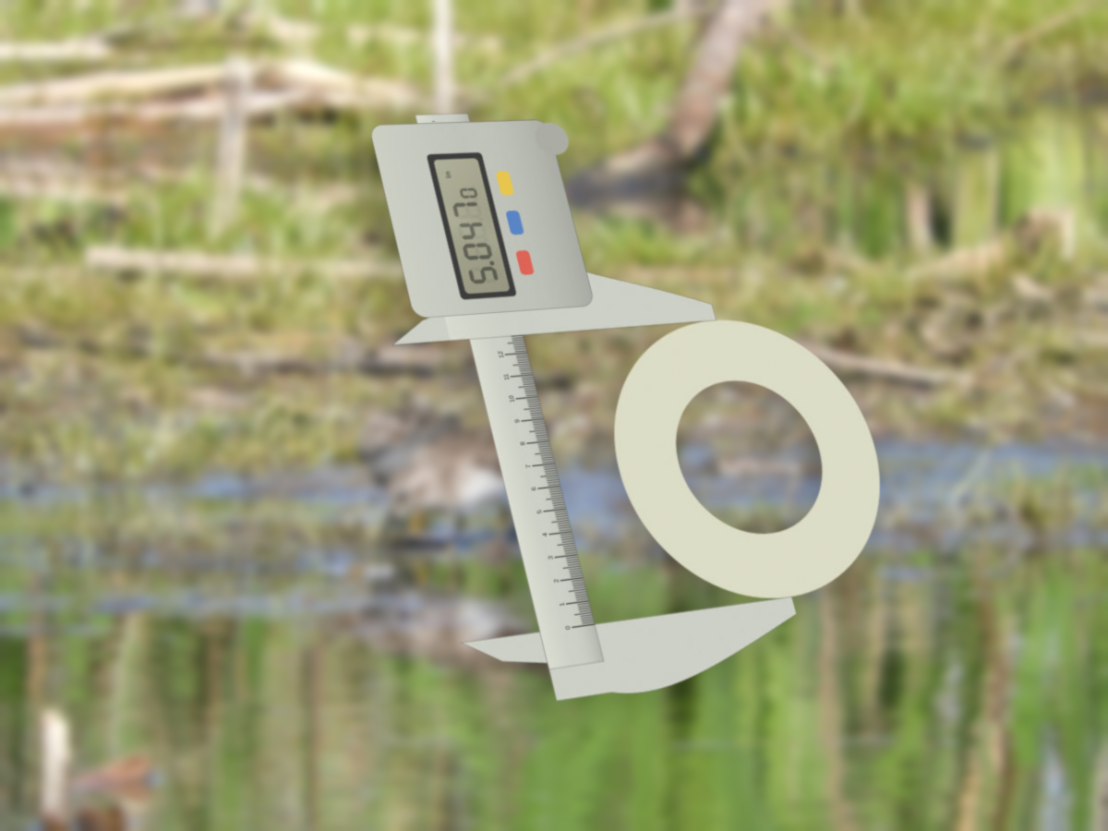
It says 5.0470 in
